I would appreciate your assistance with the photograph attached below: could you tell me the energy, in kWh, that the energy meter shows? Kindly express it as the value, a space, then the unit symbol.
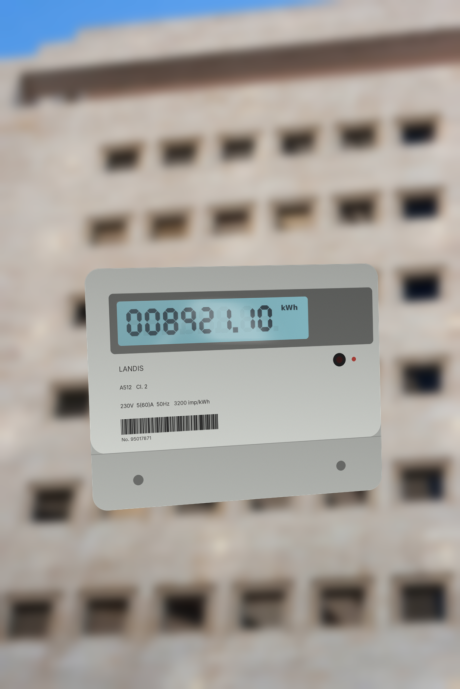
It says 8921.10 kWh
